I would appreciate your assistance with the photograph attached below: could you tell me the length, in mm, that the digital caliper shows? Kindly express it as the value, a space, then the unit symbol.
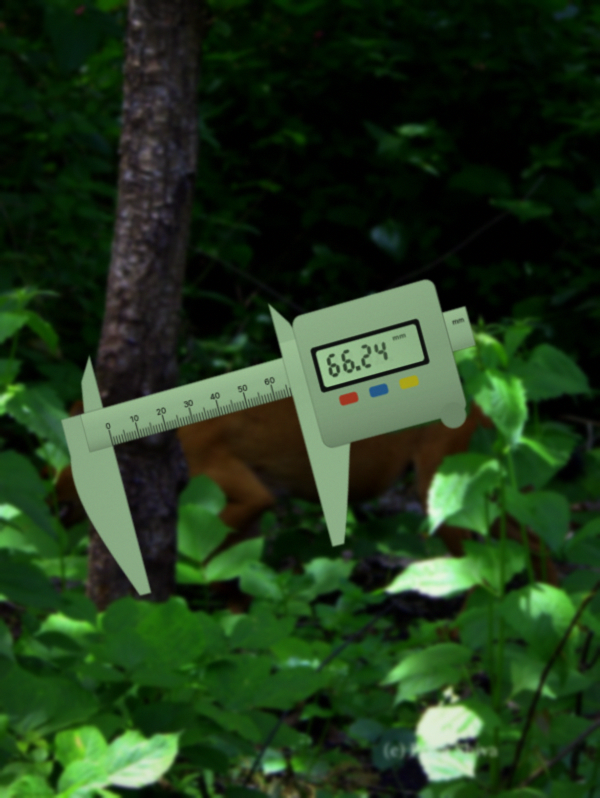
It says 66.24 mm
